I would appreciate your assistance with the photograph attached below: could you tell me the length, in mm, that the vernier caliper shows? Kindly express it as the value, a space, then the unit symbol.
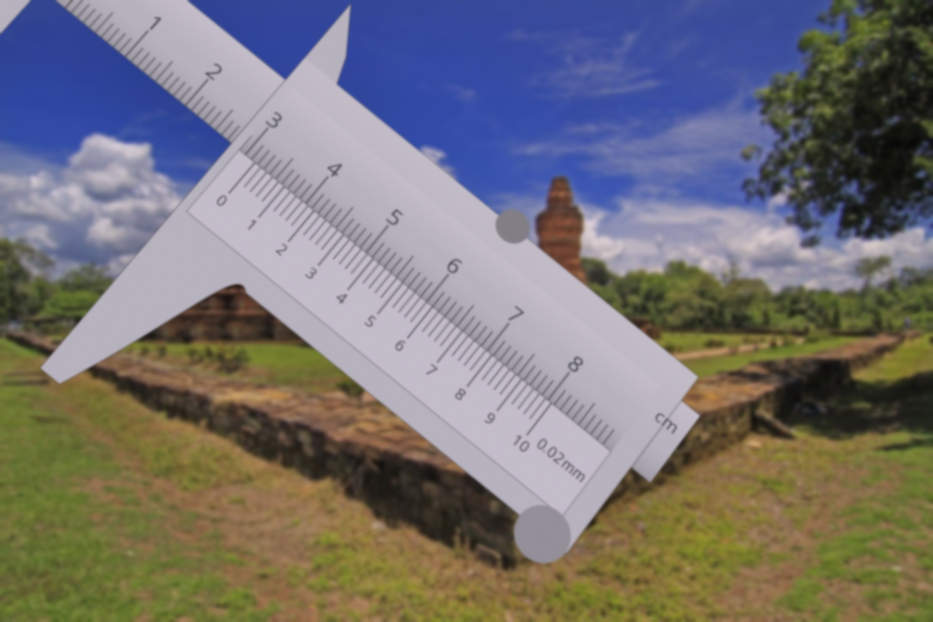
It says 31.6 mm
